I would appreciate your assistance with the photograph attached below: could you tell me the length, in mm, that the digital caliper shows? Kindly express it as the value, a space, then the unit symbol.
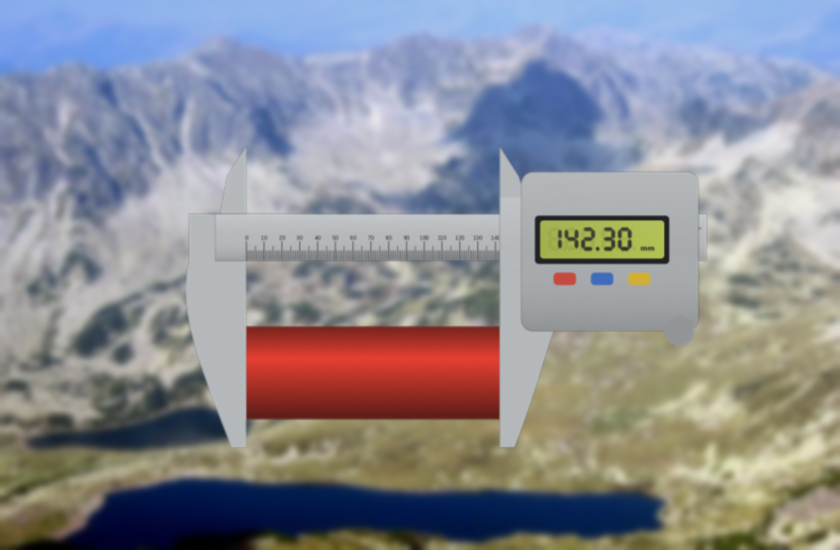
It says 142.30 mm
